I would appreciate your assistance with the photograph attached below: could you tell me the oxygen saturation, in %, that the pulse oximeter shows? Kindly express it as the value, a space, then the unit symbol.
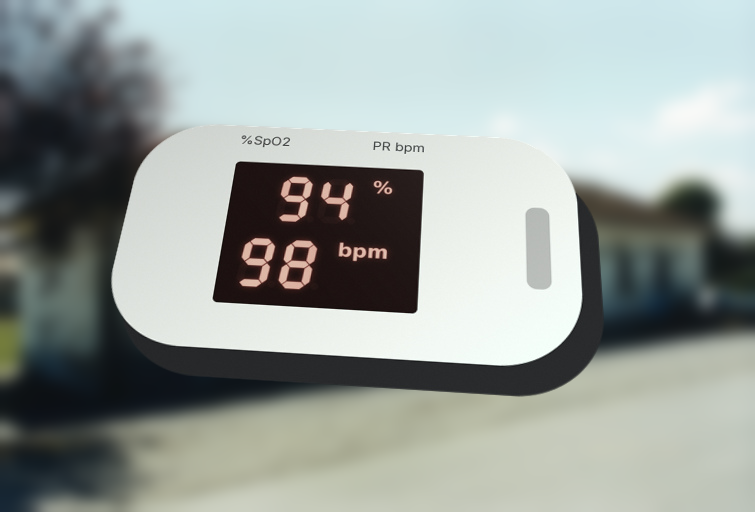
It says 94 %
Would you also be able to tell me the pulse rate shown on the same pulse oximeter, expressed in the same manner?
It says 98 bpm
